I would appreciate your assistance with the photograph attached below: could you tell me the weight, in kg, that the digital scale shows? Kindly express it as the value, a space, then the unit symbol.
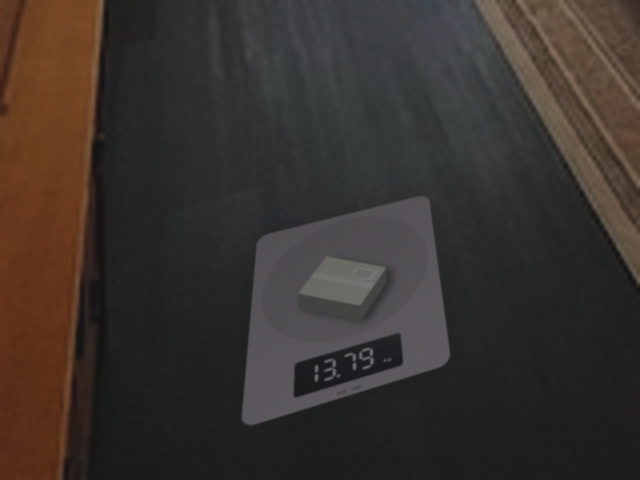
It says 13.79 kg
